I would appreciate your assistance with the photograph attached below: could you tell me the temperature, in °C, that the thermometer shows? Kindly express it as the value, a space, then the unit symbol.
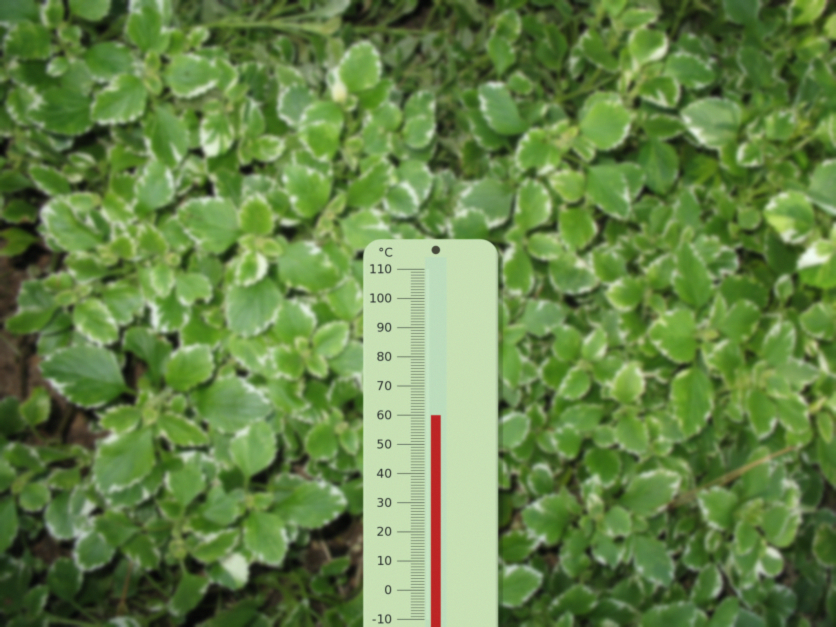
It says 60 °C
